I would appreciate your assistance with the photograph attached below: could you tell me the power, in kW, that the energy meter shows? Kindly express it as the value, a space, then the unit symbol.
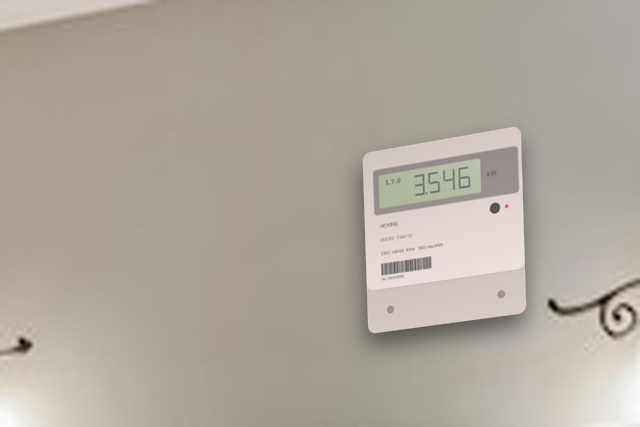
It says 3.546 kW
